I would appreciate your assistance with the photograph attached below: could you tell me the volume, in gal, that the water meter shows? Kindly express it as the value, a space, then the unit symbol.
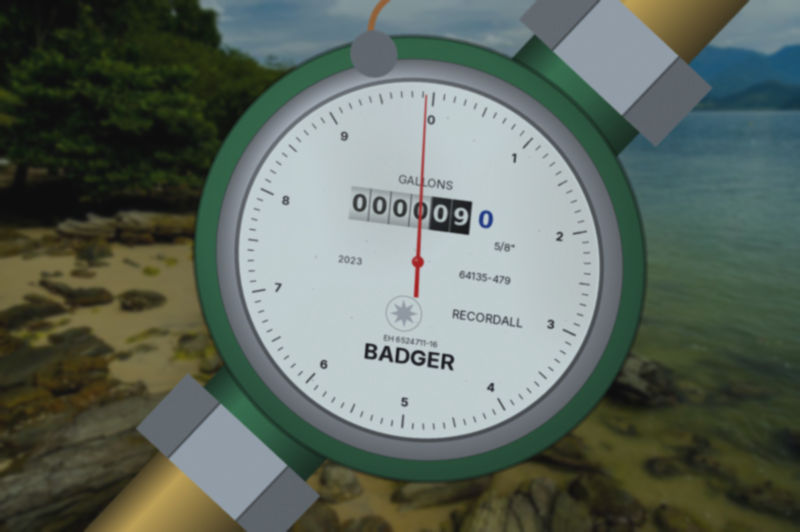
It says 89.9 gal
